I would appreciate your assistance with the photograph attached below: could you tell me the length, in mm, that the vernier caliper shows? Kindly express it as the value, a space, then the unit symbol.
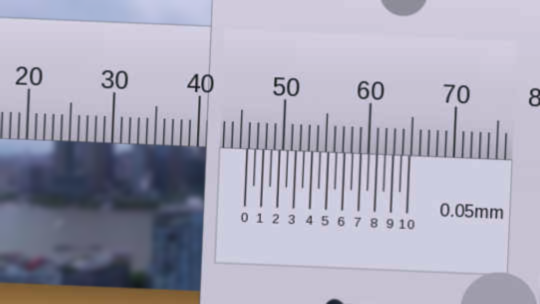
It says 45.8 mm
